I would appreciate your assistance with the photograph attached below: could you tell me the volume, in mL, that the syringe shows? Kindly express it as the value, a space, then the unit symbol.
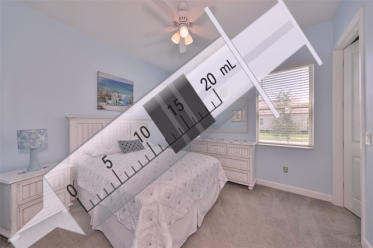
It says 12 mL
